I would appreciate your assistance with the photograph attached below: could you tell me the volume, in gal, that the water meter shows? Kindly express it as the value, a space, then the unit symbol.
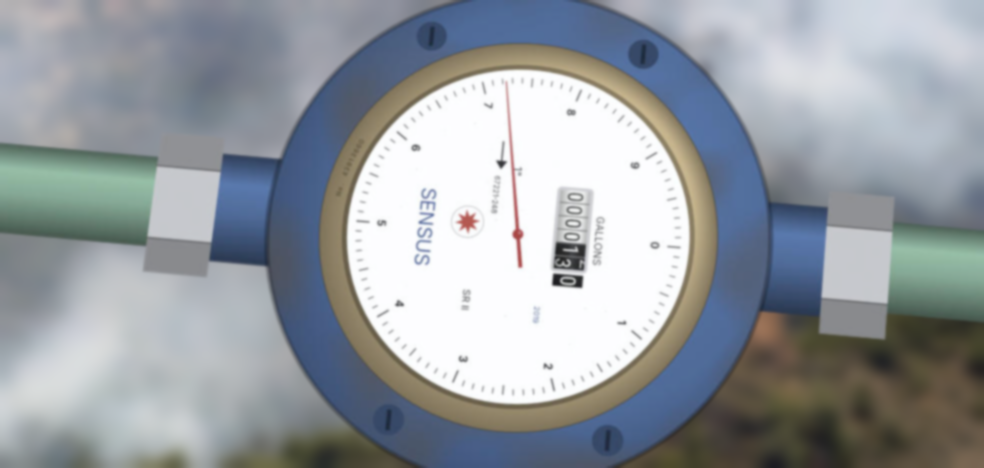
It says 127.2 gal
